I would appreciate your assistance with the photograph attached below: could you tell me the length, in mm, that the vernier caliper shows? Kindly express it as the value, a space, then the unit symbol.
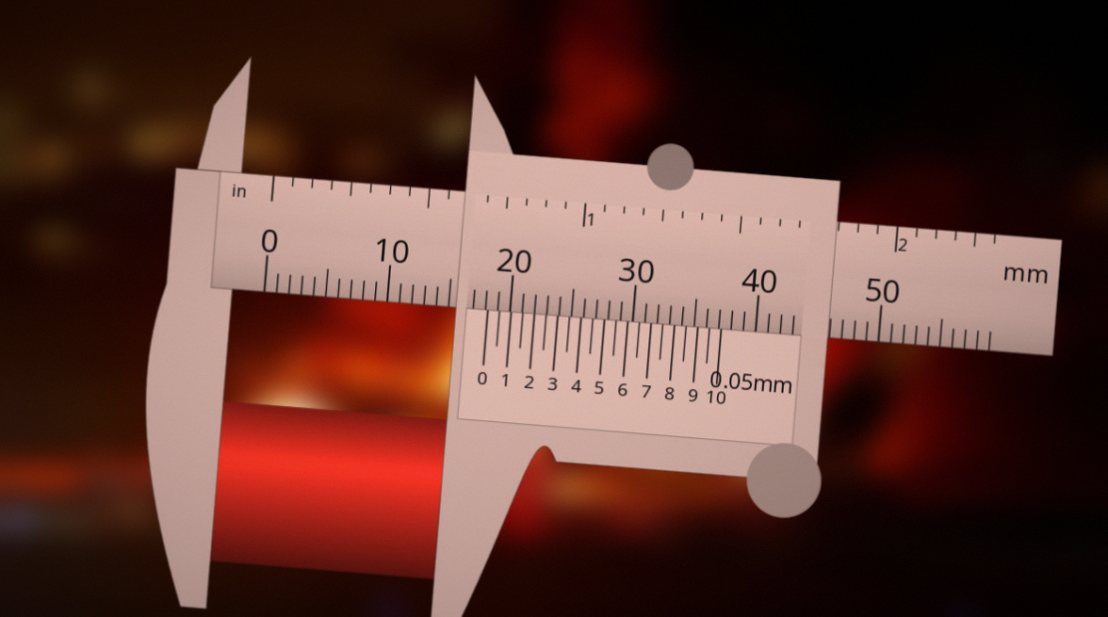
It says 18.2 mm
